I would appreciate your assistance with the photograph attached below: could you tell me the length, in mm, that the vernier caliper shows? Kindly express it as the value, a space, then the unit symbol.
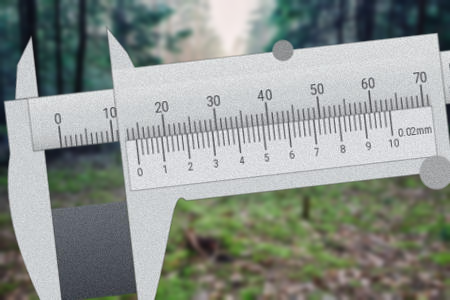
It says 14.5 mm
